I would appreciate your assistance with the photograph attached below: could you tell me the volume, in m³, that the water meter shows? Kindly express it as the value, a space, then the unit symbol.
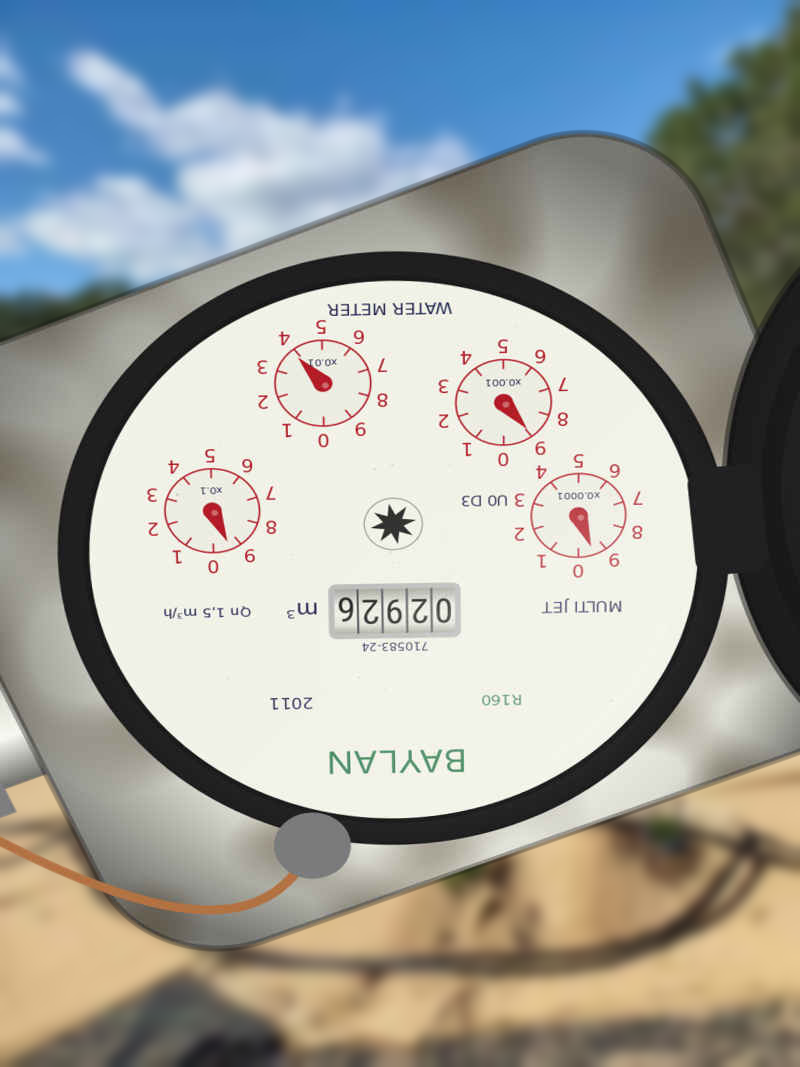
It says 2925.9389 m³
